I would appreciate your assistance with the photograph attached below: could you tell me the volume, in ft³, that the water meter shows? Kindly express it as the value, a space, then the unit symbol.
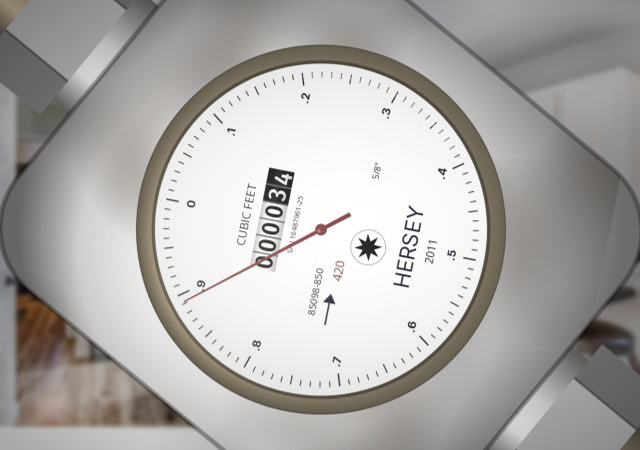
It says 33.89 ft³
